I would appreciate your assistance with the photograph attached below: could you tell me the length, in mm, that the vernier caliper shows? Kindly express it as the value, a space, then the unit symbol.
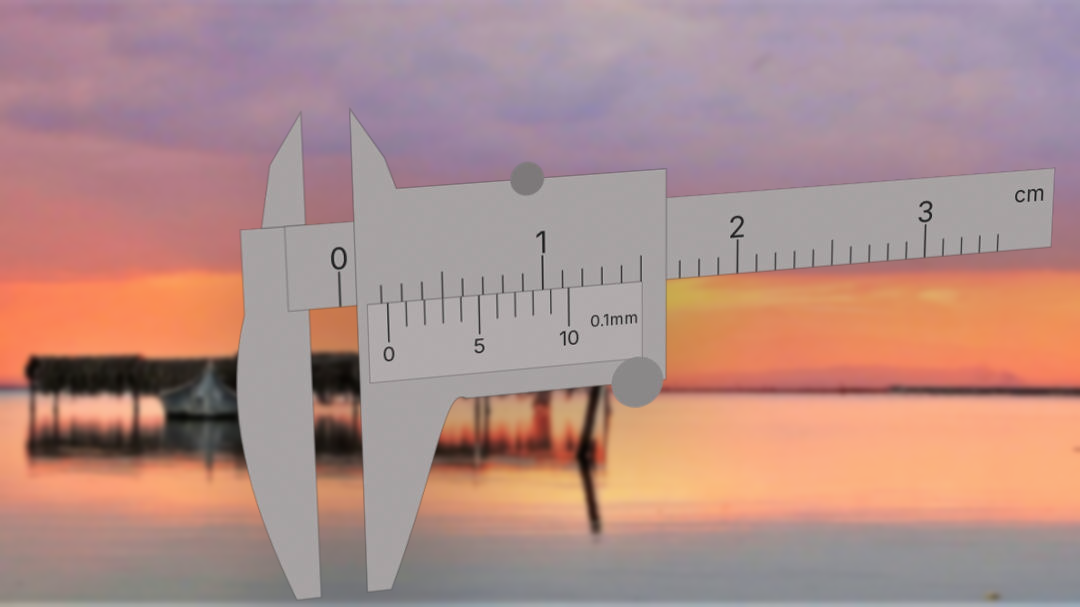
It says 2.3 mm
